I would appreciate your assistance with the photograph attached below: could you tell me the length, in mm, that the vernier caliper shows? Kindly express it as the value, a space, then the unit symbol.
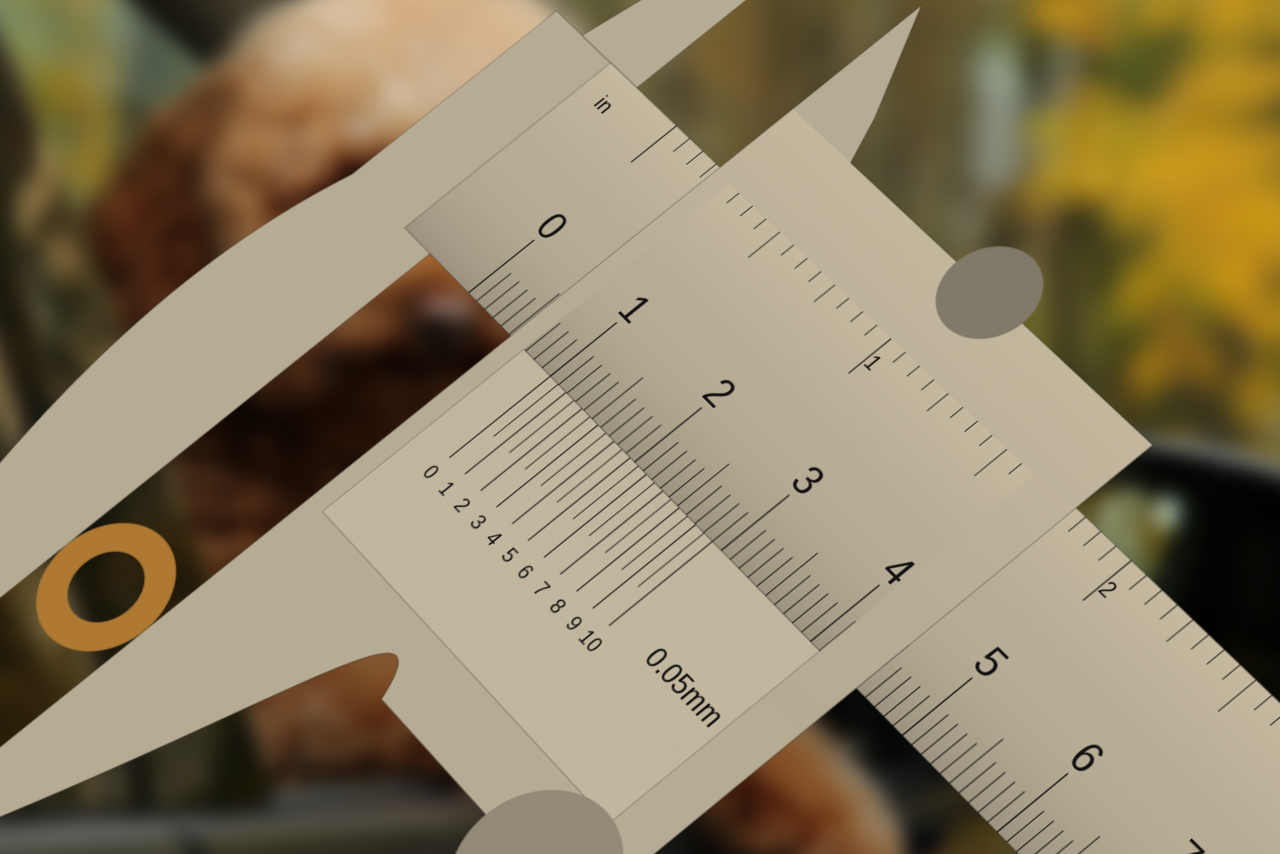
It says 10.0 mm
